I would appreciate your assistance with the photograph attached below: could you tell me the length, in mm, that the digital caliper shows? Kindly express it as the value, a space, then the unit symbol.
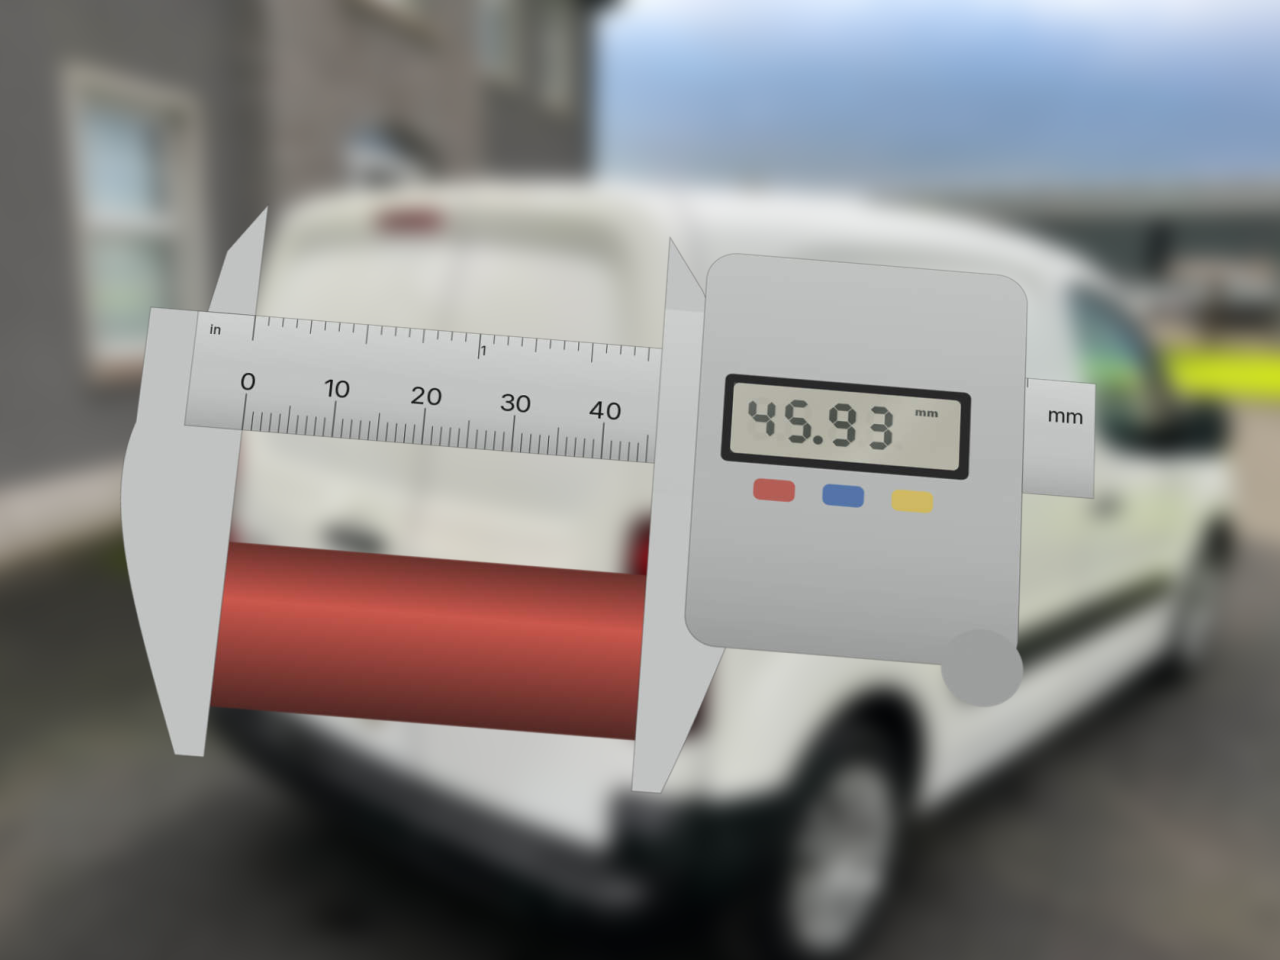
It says 45.93 mm
